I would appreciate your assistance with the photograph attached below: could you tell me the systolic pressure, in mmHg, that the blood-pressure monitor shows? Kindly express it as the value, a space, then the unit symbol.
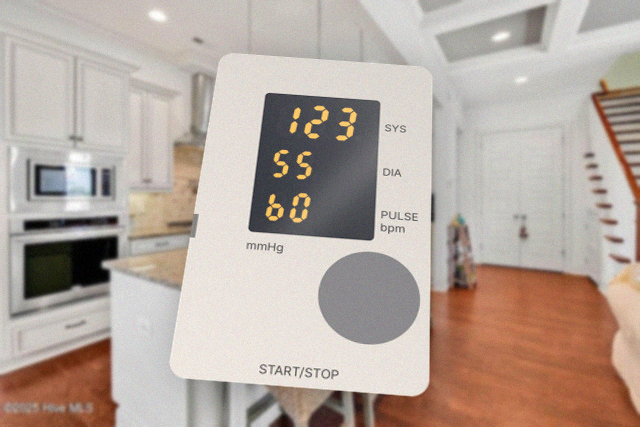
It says 123 mmHg
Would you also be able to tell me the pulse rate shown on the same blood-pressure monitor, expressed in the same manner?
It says 60 bpm
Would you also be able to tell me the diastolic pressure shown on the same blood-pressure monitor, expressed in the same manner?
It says 55 mmHg
